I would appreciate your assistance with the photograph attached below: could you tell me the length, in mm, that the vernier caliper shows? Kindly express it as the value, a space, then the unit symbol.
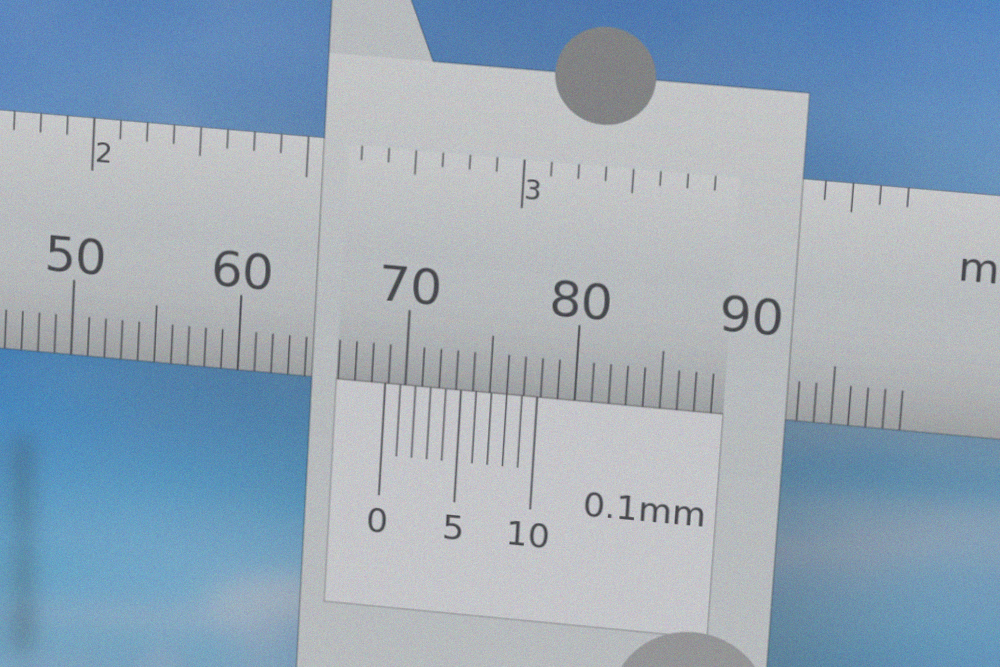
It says 68.8 mm
